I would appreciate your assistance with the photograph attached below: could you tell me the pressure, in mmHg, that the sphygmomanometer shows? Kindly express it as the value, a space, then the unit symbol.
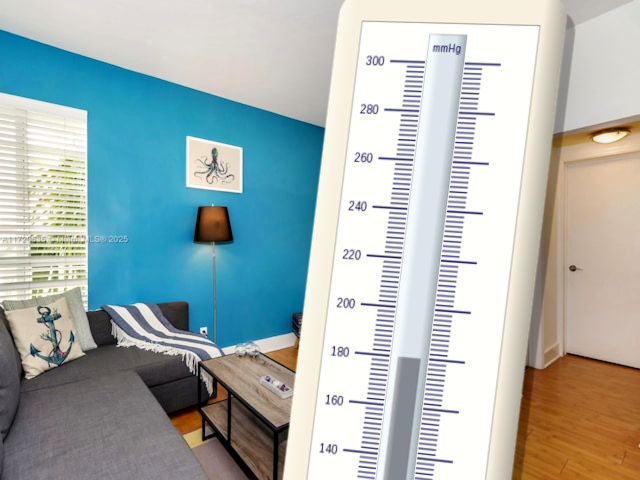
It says 180 mmHg
